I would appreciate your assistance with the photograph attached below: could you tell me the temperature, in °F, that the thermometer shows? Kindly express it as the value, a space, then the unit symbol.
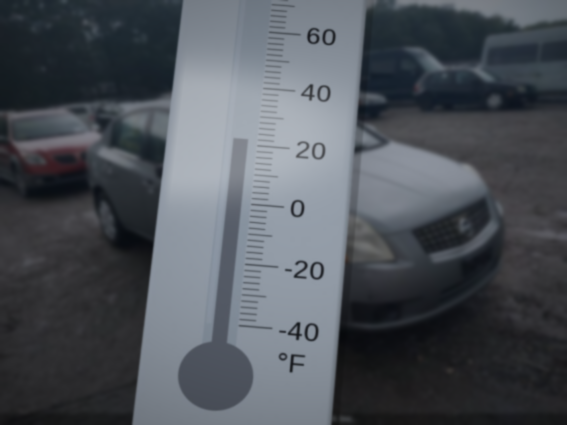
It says 22 °F
